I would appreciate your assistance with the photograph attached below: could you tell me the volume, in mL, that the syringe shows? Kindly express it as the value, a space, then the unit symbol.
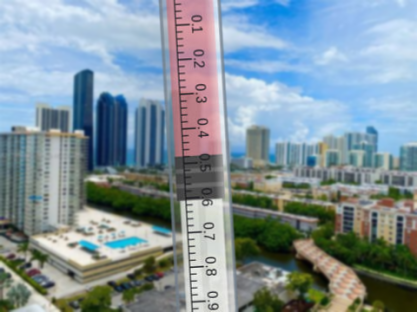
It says 0.48 mL
